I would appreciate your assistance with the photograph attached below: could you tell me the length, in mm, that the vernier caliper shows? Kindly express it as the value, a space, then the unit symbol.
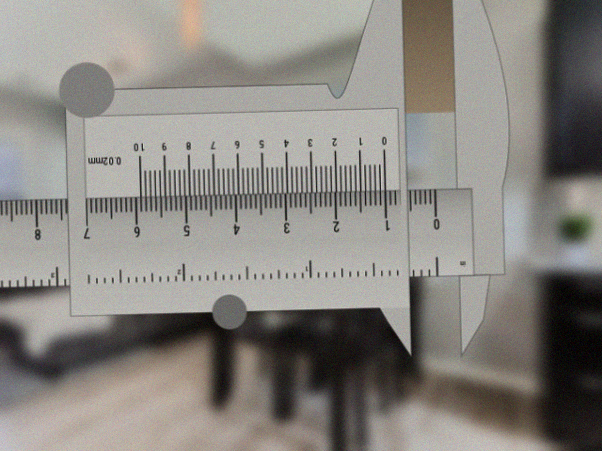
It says 10.0 mm
